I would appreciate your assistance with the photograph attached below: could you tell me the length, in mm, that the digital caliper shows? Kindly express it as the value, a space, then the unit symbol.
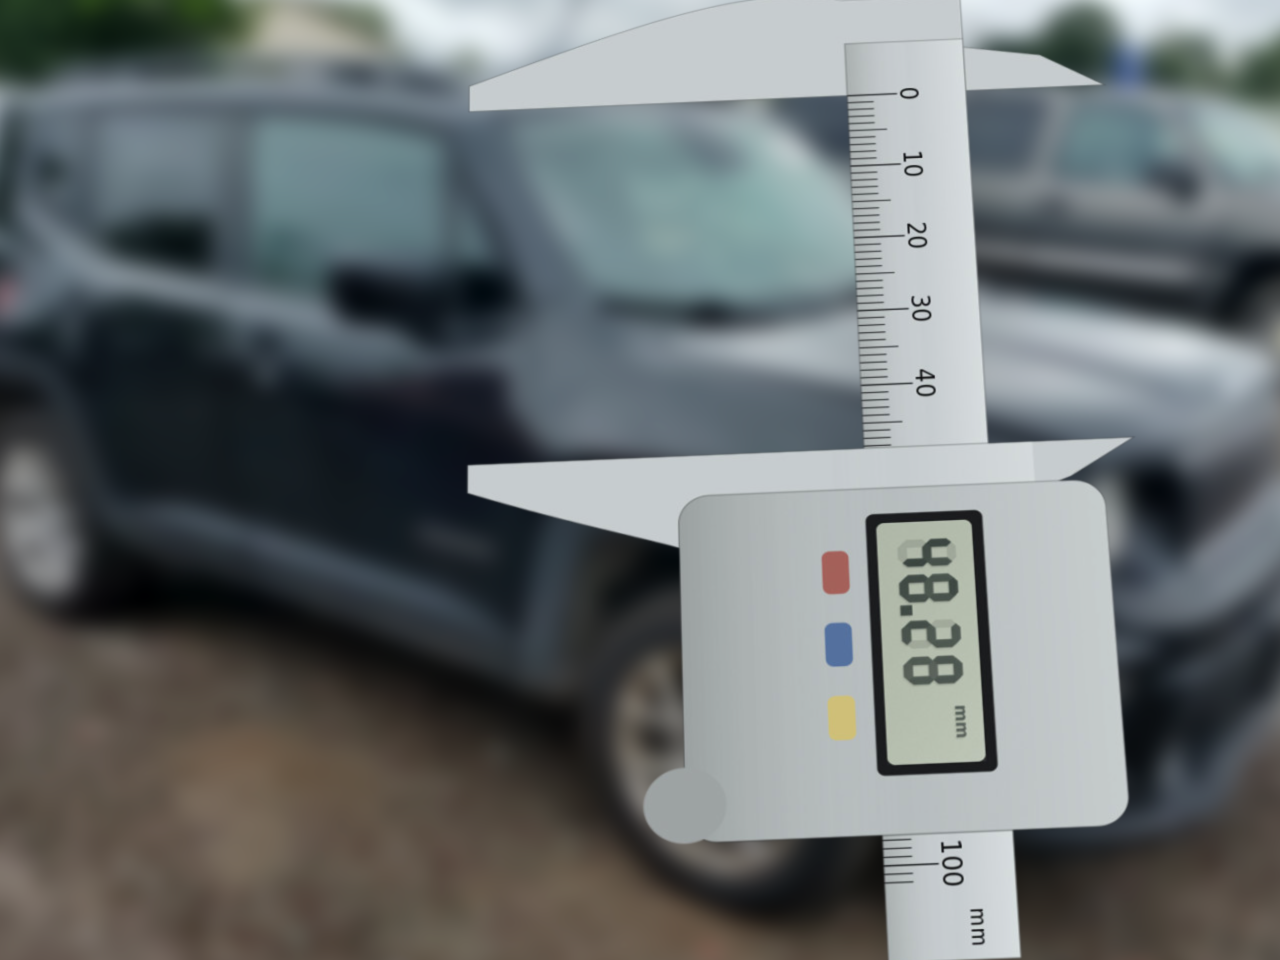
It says 48.28 mm
